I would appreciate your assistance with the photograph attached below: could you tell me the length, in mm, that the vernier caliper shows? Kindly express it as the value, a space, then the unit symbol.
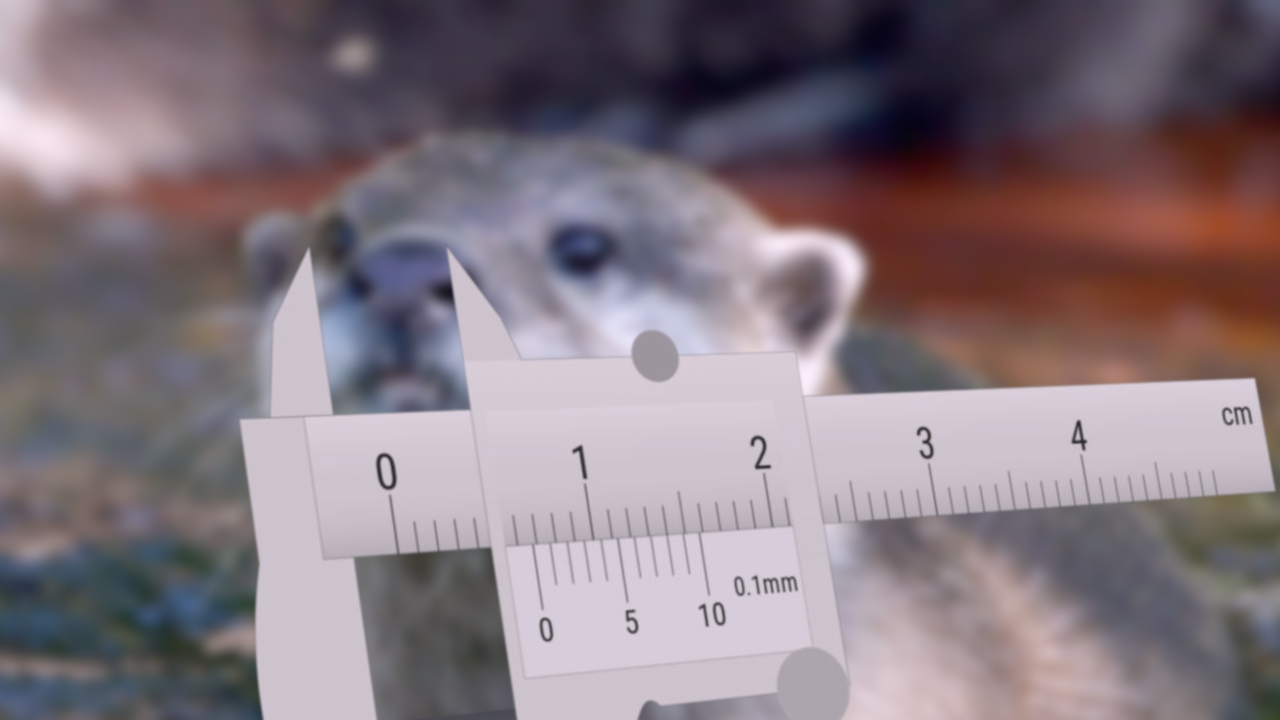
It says 6.8 mm
